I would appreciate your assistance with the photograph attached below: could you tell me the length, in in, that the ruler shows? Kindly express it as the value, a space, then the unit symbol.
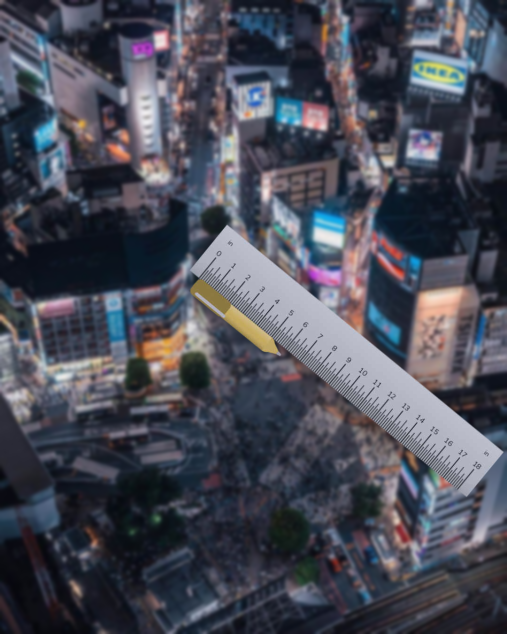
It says 6 in
